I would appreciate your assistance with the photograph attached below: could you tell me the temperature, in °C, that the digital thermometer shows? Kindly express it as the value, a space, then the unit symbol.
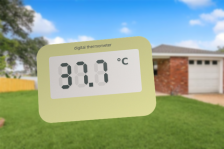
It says 37.7 °C
